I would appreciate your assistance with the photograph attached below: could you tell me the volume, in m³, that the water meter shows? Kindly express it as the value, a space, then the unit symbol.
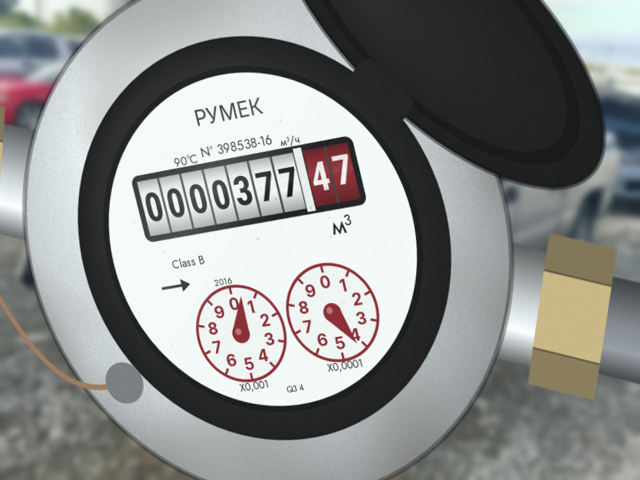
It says 377.4704 m³
